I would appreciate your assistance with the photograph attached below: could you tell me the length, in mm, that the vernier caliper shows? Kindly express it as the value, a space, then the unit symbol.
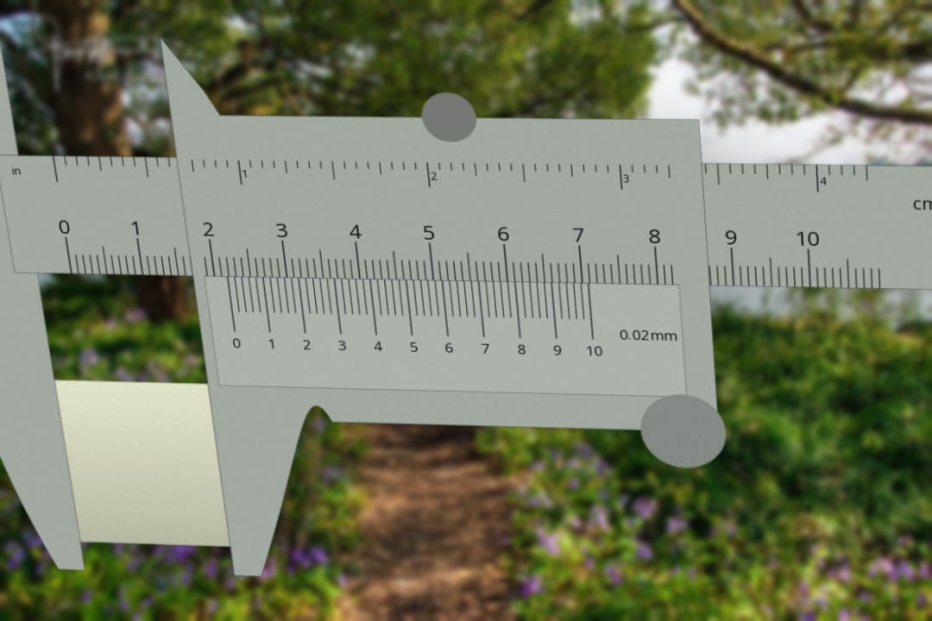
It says 21.8 mm
